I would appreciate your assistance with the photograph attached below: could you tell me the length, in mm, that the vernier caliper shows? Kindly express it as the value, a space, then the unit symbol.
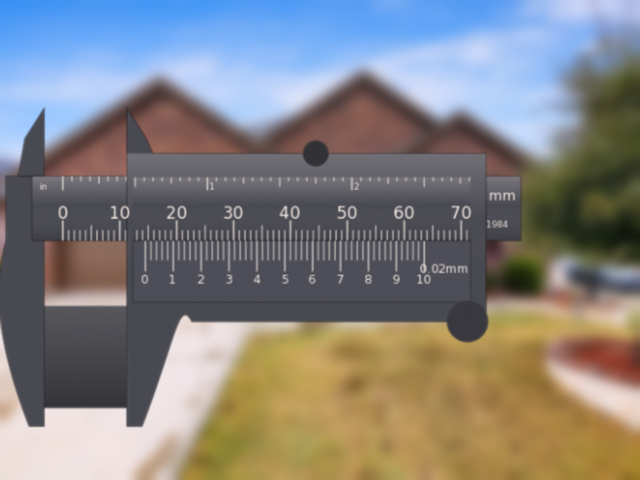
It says 14.5 mm
